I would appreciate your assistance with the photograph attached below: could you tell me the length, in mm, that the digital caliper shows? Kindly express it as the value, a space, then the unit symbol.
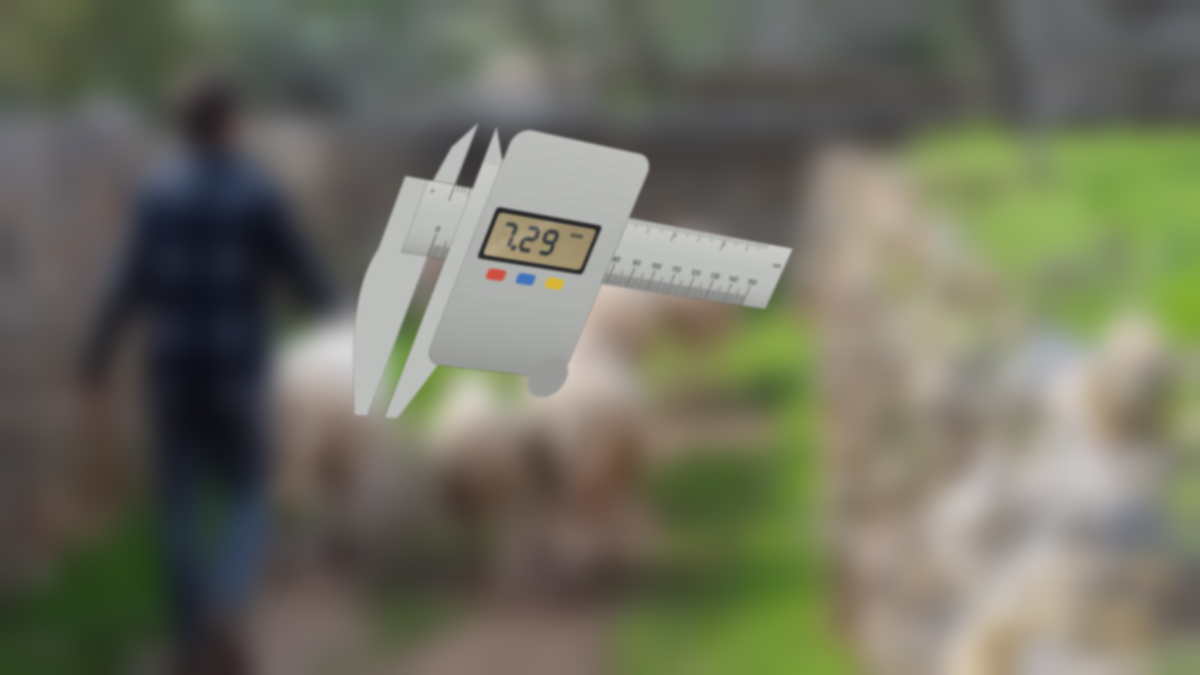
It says 7.29 mm
